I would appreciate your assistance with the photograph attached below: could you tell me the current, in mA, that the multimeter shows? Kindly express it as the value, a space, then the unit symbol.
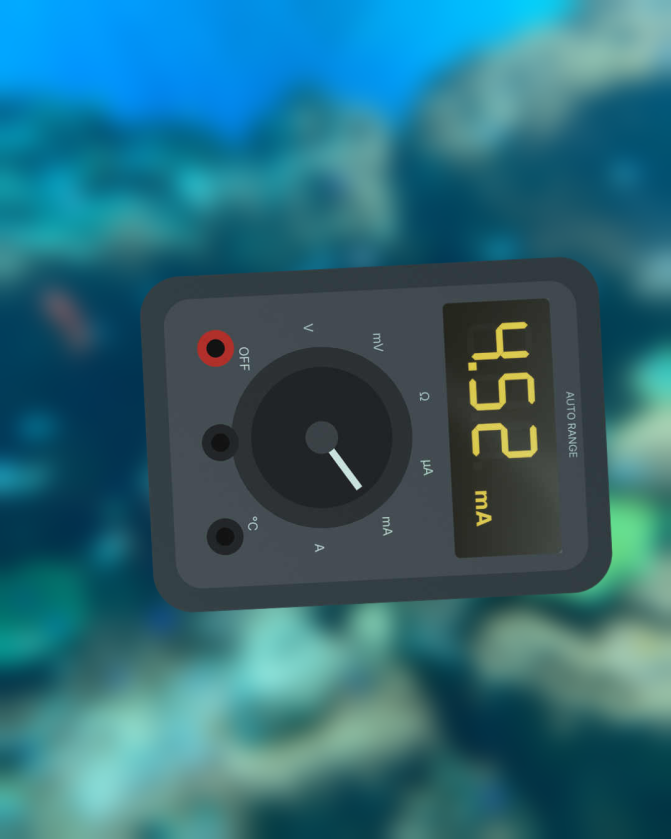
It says 4.52 mA
